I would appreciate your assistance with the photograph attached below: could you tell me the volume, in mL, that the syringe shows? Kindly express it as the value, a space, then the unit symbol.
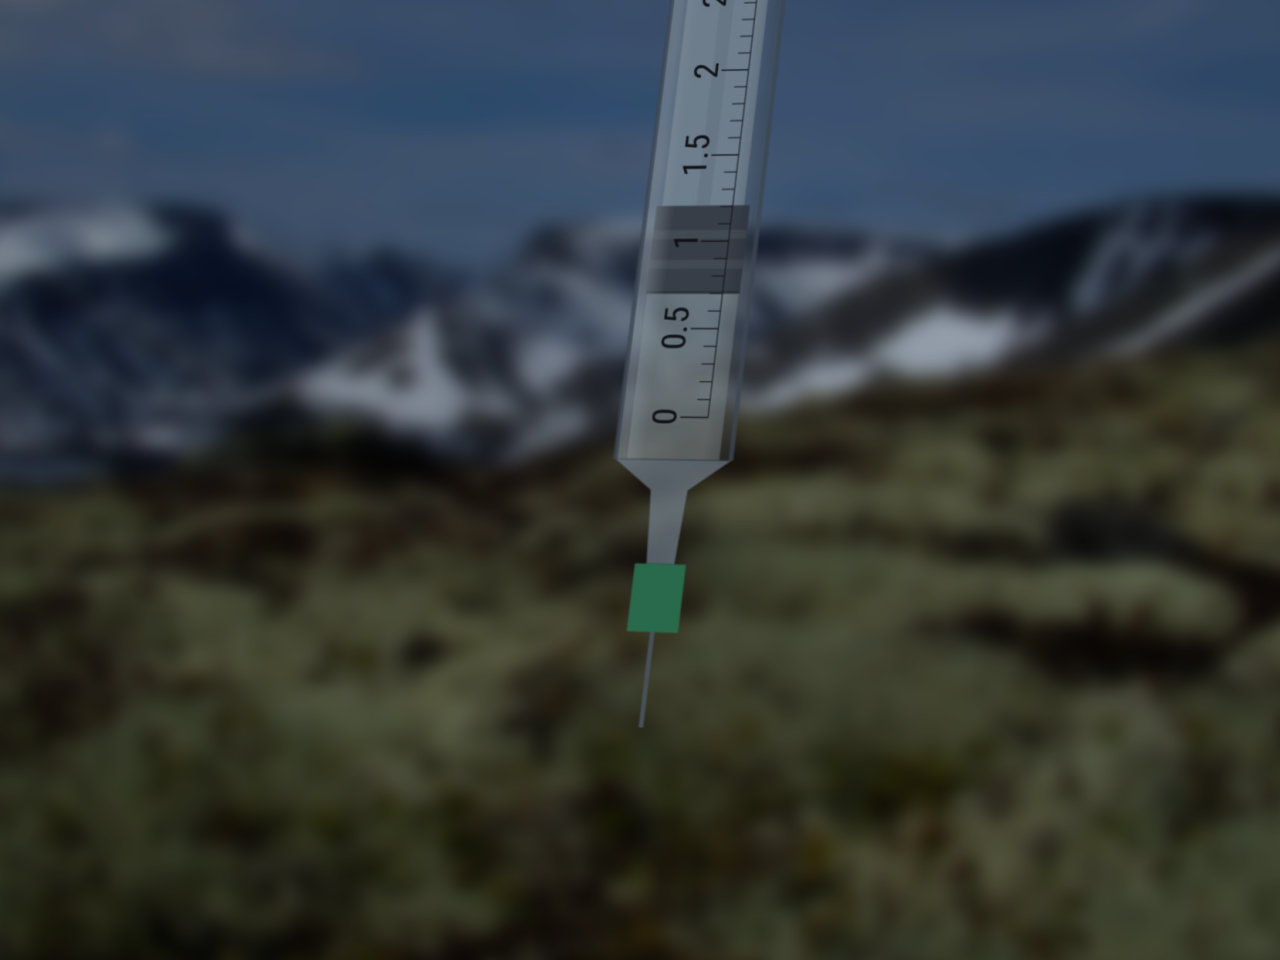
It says 0.7 mL
